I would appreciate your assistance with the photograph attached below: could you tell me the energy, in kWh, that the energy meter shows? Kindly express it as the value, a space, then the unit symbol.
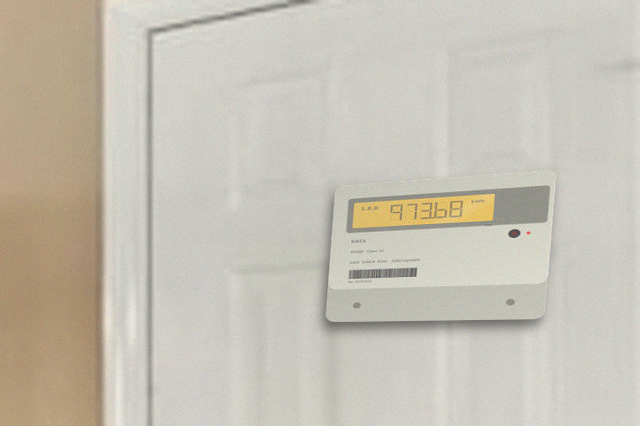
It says 973.68 kWh
